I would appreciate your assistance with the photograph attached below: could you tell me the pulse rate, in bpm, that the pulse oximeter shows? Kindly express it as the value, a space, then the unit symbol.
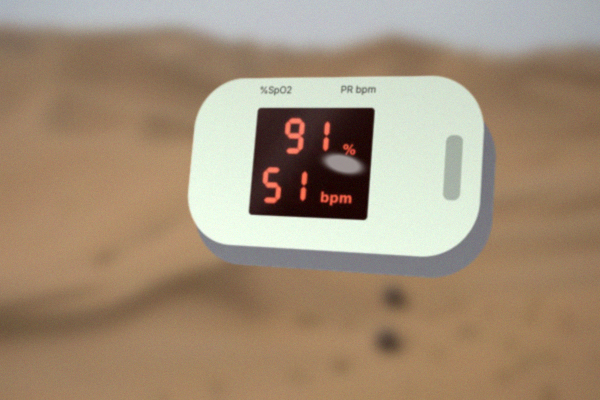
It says 51 bpm
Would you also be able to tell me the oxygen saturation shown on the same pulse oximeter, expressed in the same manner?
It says 91 %
